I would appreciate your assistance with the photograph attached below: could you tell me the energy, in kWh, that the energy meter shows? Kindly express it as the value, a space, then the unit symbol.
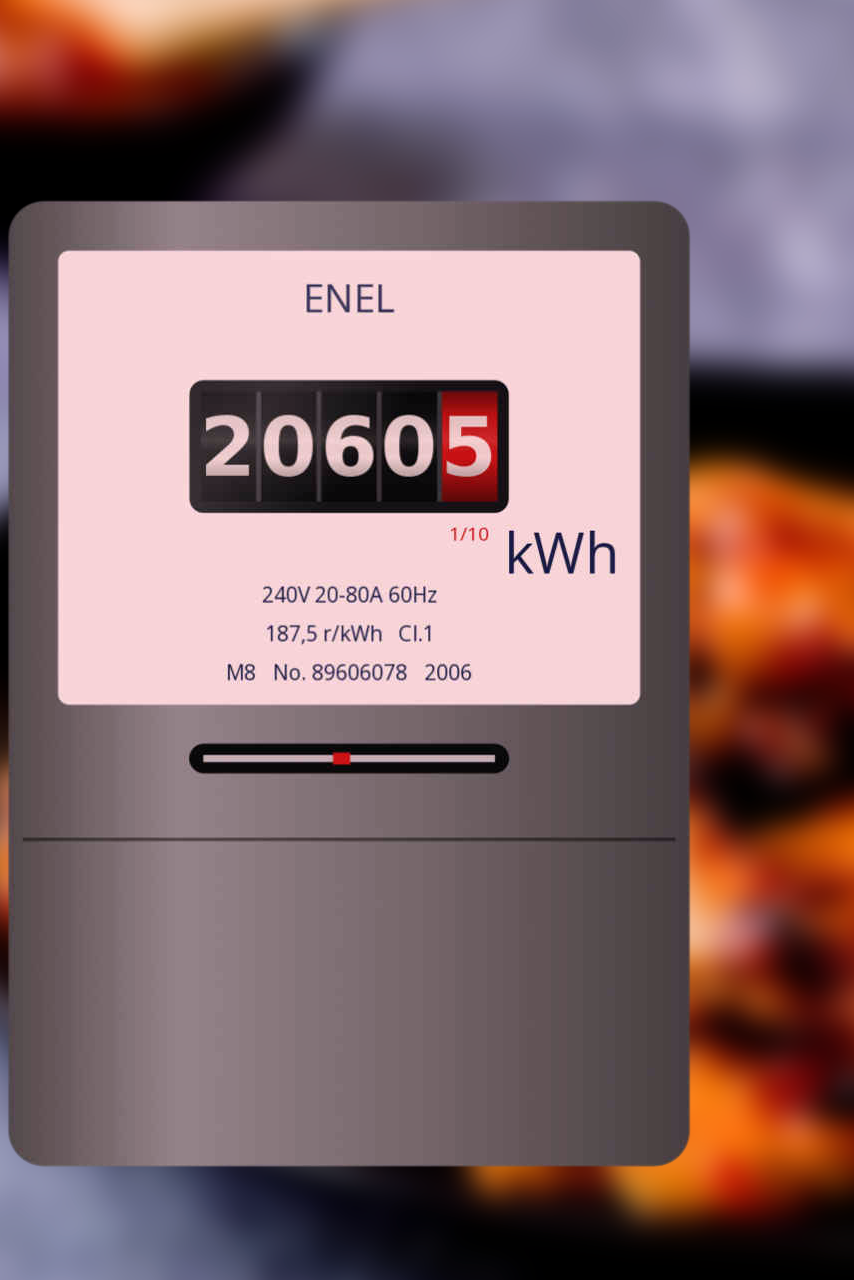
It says 2060.5 kWh
